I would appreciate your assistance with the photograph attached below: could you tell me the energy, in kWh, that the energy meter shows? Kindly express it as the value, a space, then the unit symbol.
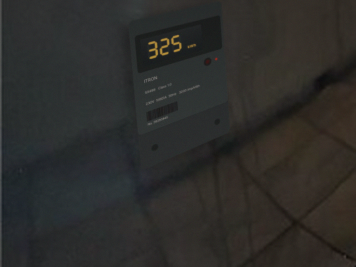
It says 325 kWh
